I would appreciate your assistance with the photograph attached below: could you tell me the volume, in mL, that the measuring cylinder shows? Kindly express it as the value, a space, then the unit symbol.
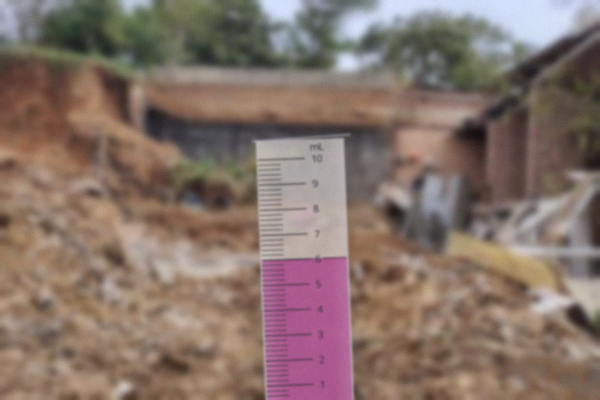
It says 6 mL
